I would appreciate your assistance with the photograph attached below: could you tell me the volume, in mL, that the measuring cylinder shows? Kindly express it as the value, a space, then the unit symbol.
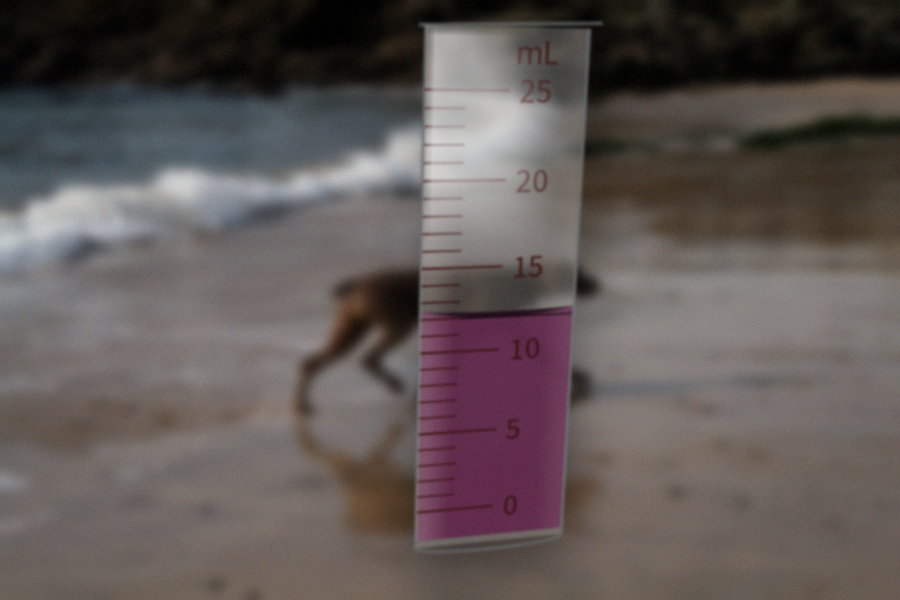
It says 12 mL
